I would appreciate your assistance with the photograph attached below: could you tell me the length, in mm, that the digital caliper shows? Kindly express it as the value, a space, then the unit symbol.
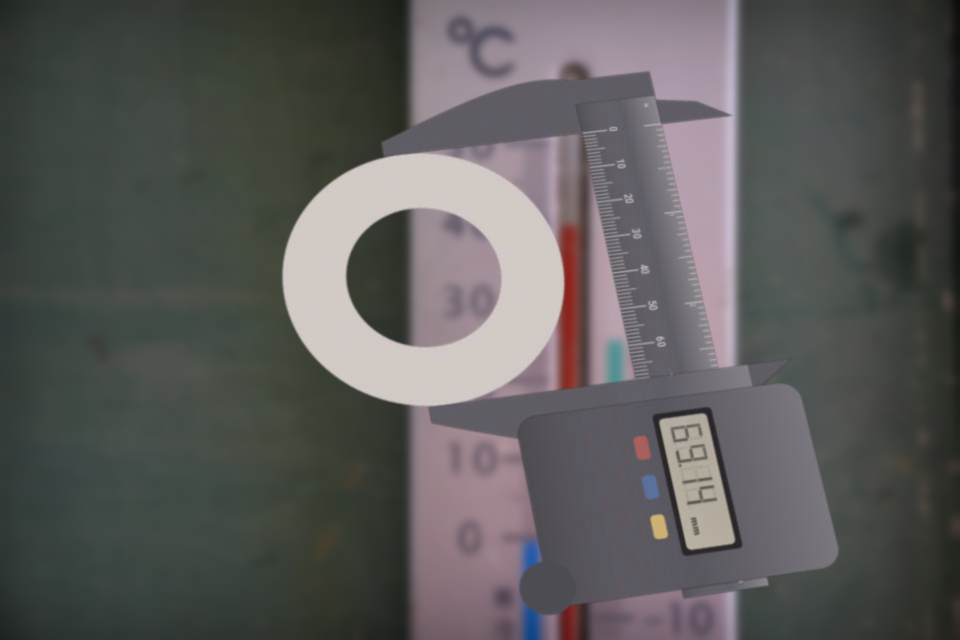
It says 69.14 mm
